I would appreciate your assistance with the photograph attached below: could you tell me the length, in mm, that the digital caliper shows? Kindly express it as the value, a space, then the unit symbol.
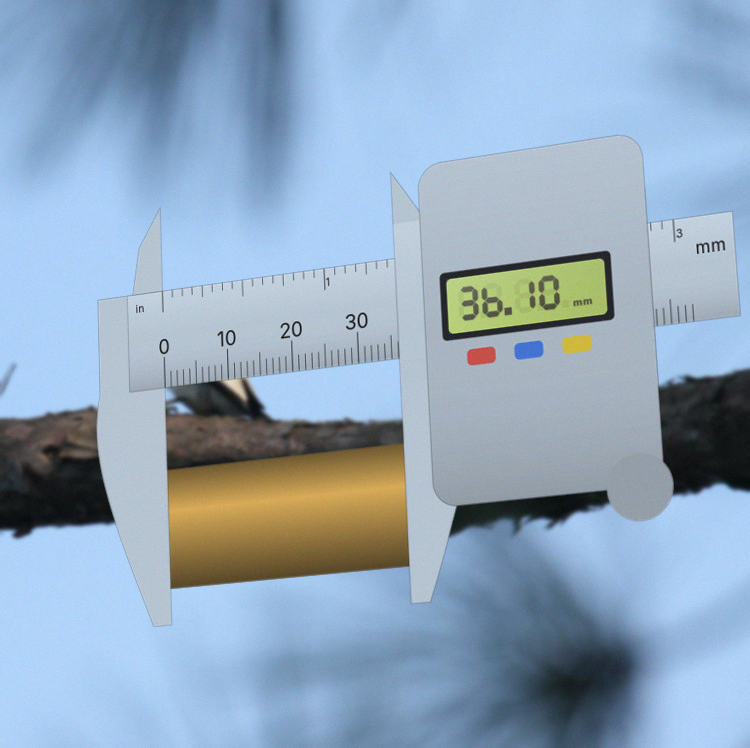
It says 36.10 mm
